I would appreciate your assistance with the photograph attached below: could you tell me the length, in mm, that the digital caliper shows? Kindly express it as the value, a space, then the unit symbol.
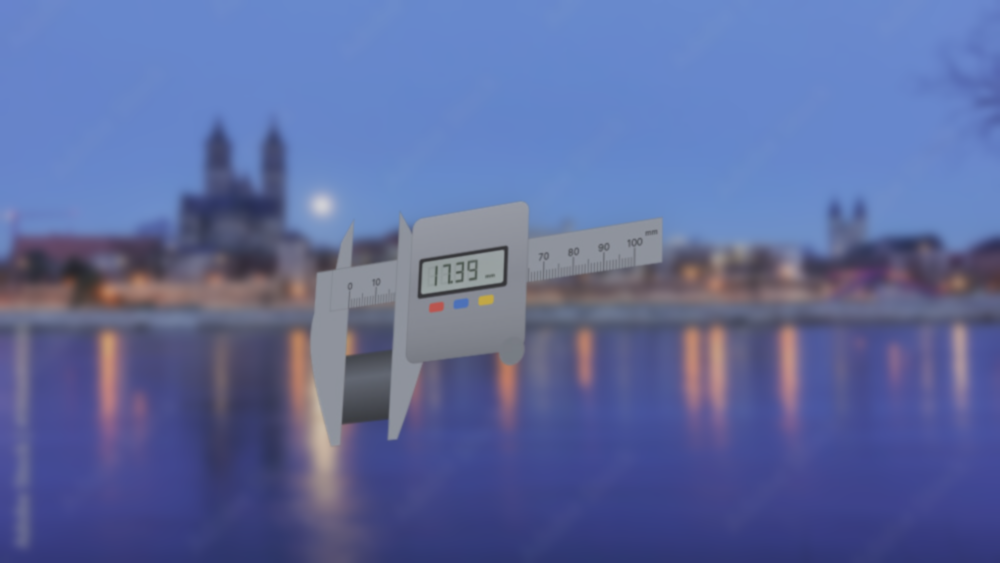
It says 17.39 mm
